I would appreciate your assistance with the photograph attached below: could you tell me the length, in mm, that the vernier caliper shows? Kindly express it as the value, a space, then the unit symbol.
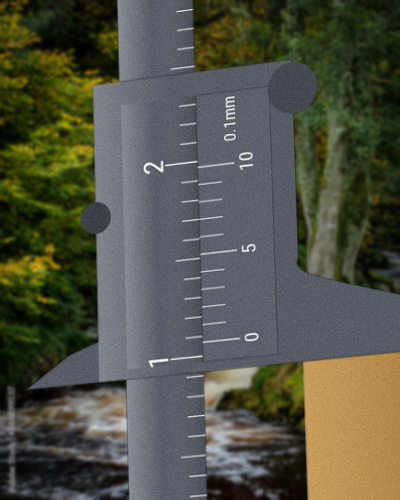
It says 10.7 mm
